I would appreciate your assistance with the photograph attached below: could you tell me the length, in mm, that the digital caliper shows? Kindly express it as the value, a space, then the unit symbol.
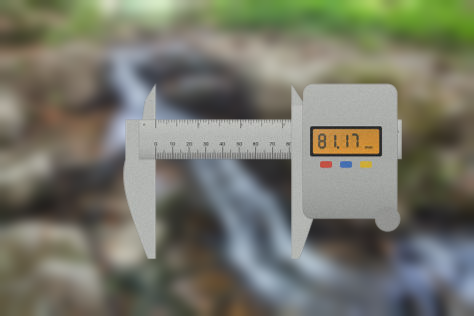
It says 81.17 mm
